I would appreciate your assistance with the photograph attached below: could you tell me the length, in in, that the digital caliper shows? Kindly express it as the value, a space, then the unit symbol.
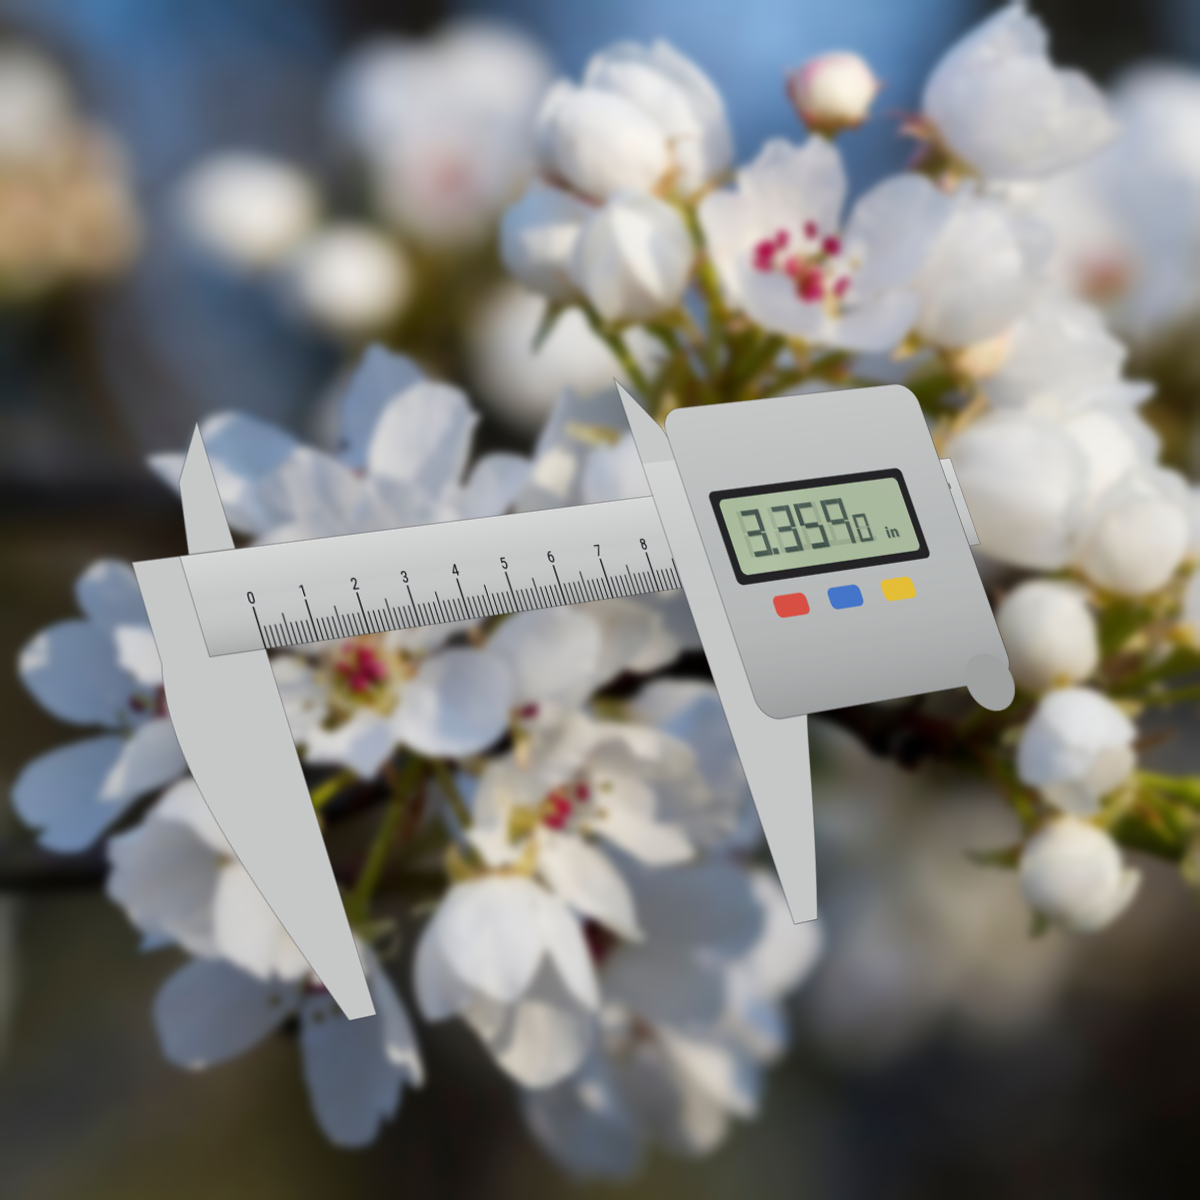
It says 3.3590 in
